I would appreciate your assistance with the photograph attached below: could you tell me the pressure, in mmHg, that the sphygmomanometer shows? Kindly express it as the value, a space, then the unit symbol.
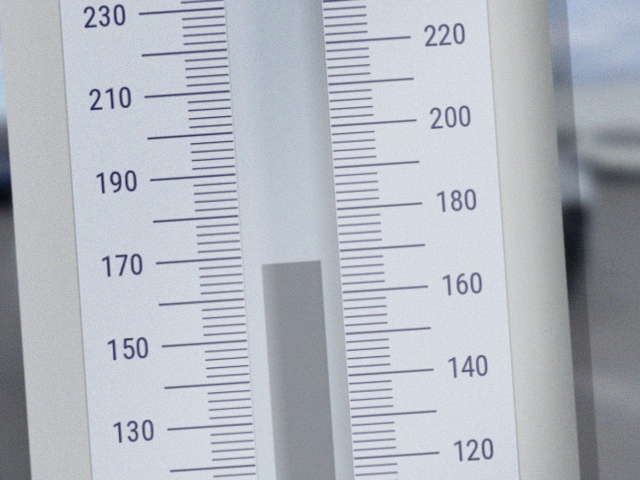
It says 168 mmHg
